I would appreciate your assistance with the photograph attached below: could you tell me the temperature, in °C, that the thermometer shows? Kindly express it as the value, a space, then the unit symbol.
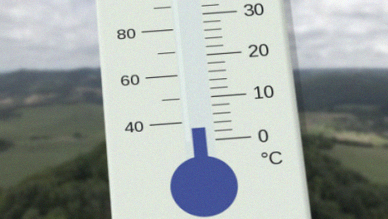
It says 3 °C
